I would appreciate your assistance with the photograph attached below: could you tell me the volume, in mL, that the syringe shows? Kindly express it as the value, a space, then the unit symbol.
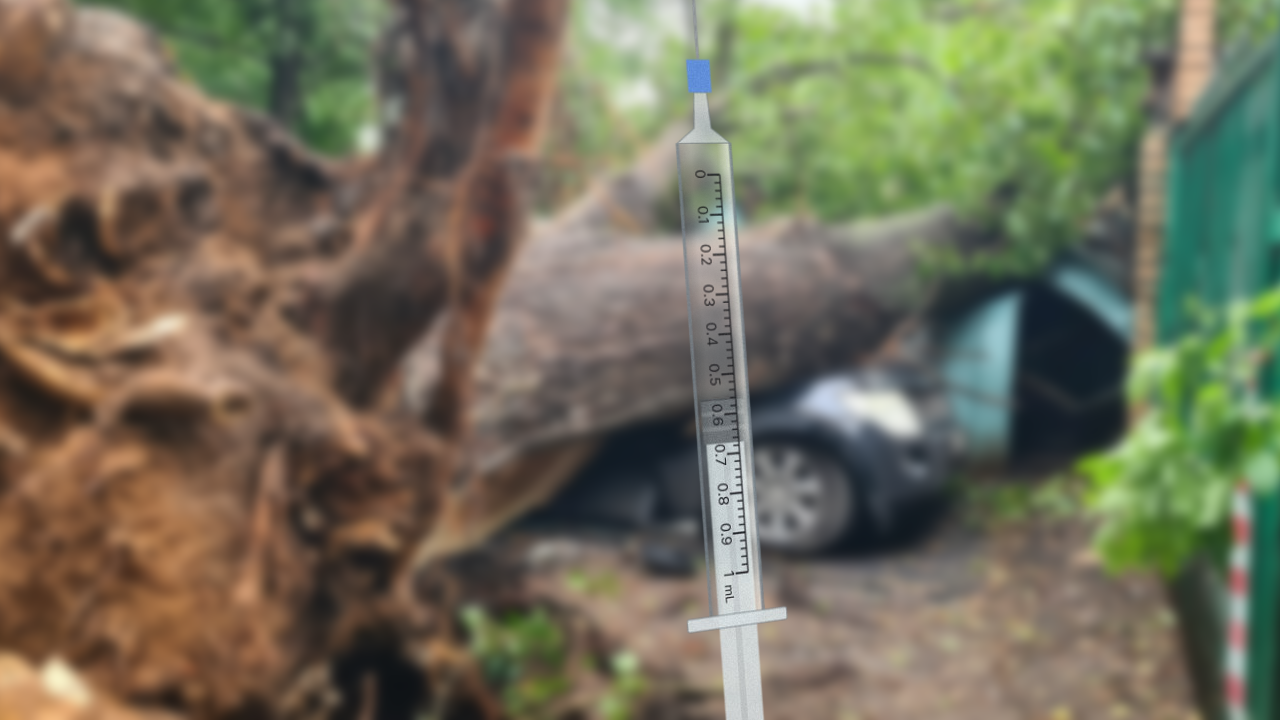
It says 0.56 mL
